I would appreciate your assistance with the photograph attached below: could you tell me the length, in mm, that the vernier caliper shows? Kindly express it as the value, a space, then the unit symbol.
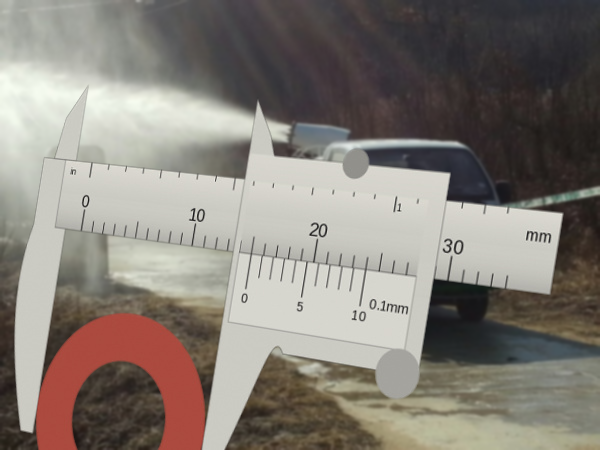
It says 15.0 mm
